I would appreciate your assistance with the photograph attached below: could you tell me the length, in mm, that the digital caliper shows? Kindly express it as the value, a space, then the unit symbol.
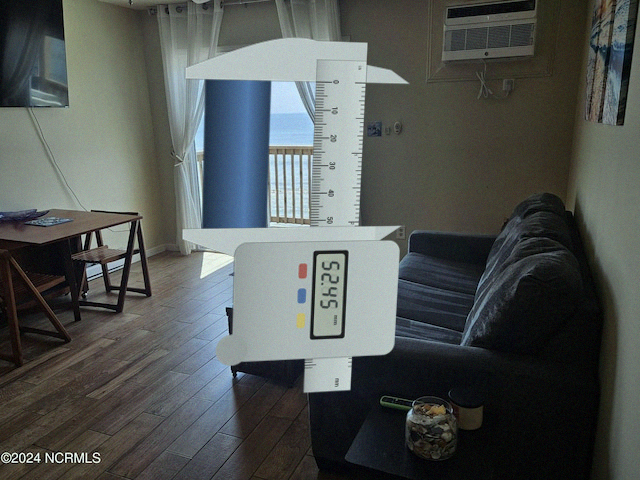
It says 52.45 mm
